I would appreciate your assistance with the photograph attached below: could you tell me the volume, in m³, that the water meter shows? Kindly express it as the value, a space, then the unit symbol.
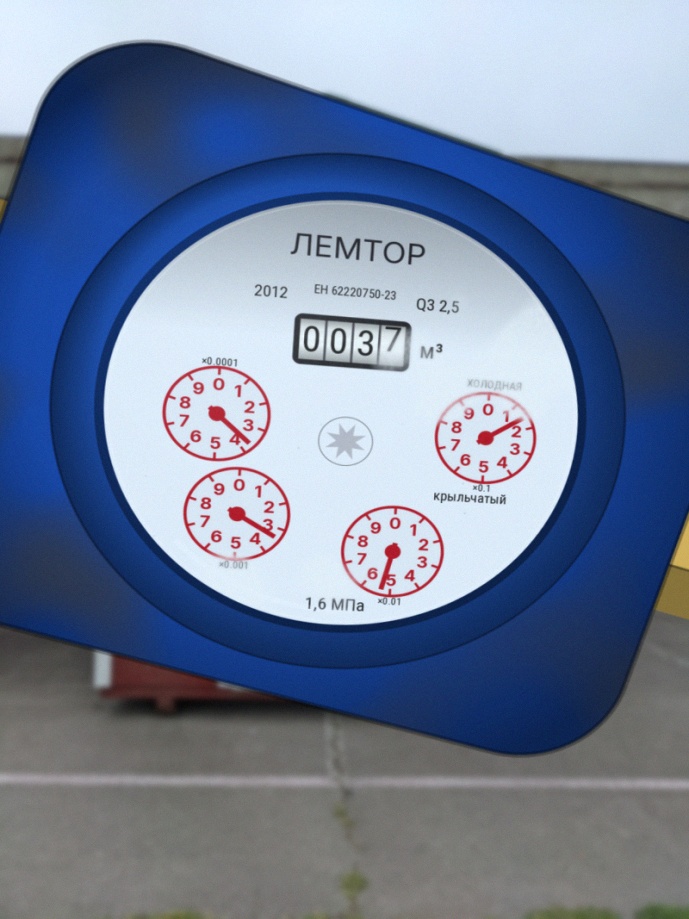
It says 37.1533 m³
